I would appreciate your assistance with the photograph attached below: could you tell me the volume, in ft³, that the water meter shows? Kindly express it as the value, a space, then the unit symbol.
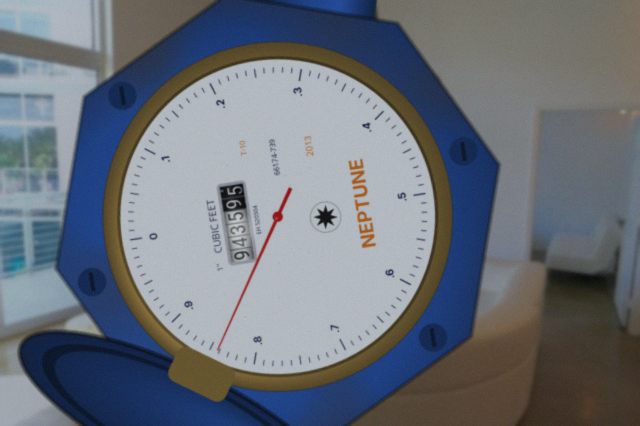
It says 943594.84 ft³
